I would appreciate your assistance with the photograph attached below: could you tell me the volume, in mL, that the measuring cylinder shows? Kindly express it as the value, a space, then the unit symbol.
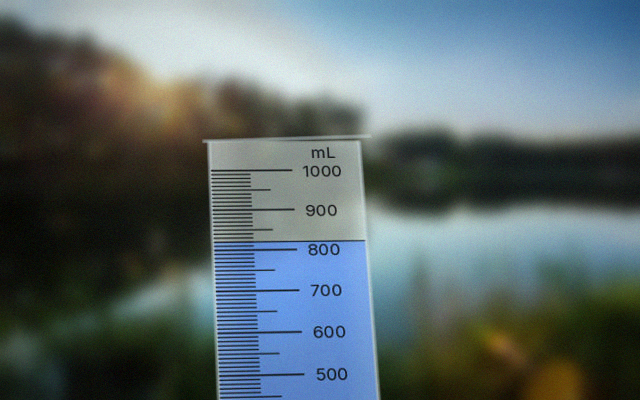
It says 820 mL
